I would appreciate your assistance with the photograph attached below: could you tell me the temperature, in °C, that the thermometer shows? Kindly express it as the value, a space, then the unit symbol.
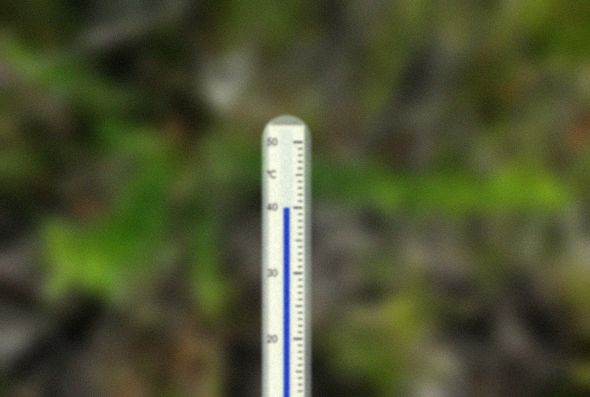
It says 40 °C
